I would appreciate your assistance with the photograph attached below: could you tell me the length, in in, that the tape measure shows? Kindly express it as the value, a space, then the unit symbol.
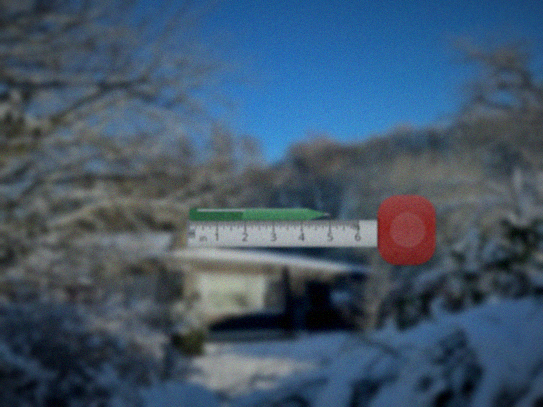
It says 5 in
